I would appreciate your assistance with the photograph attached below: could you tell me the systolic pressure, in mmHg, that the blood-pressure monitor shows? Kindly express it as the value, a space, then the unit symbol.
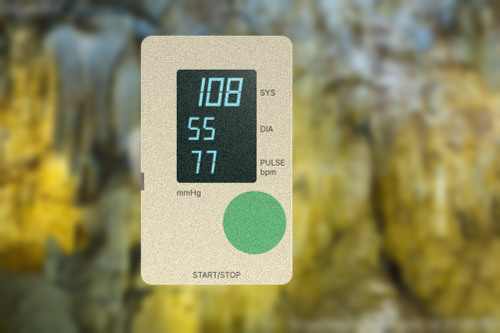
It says 108 mmHg
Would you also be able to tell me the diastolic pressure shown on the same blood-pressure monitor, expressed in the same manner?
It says 55 mmHg
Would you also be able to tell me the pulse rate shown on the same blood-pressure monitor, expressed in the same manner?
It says 77 bpm
